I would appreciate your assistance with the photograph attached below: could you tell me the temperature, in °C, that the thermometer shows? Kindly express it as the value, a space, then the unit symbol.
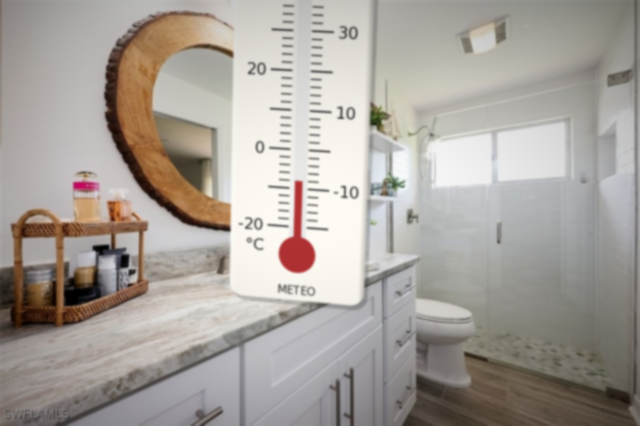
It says -8 °C
